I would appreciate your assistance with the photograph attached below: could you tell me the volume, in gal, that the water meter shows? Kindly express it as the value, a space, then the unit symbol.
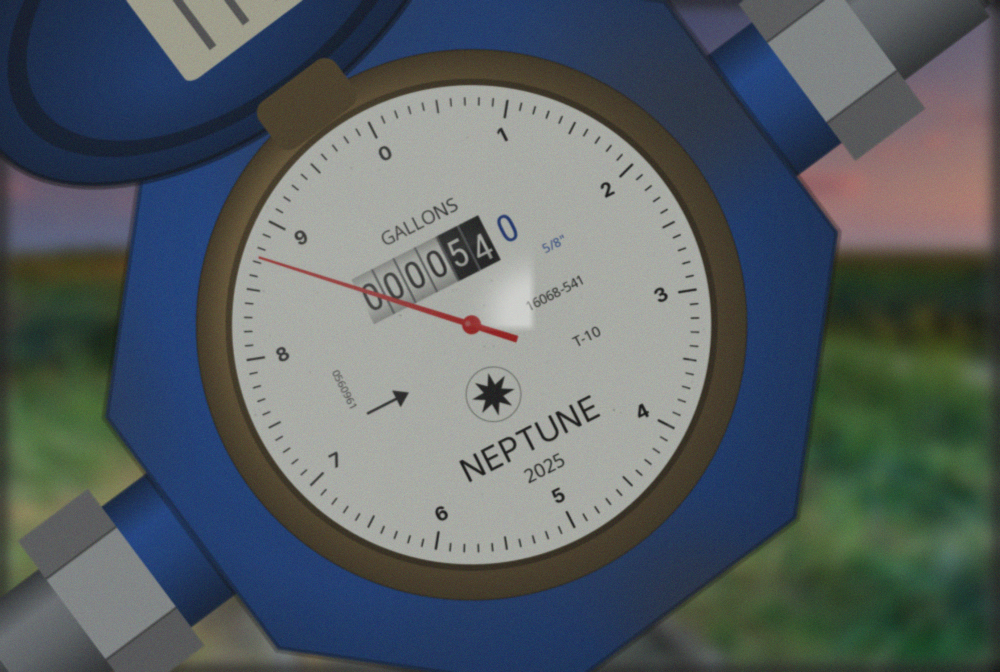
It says 538.7 gal
